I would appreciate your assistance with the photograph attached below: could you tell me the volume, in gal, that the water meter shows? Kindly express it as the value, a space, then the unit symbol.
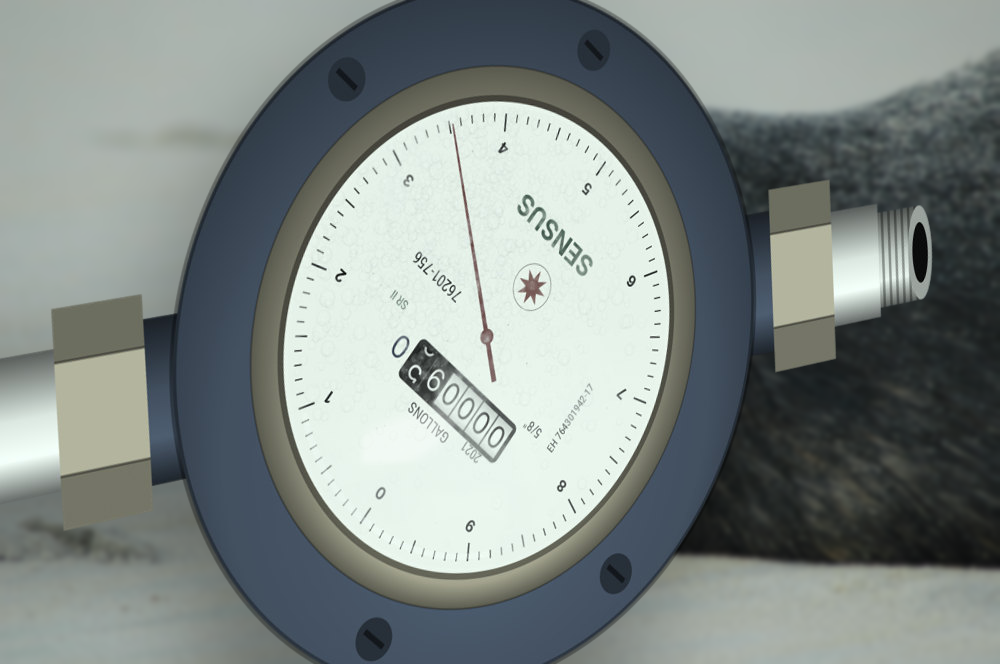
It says 953.5 gal
